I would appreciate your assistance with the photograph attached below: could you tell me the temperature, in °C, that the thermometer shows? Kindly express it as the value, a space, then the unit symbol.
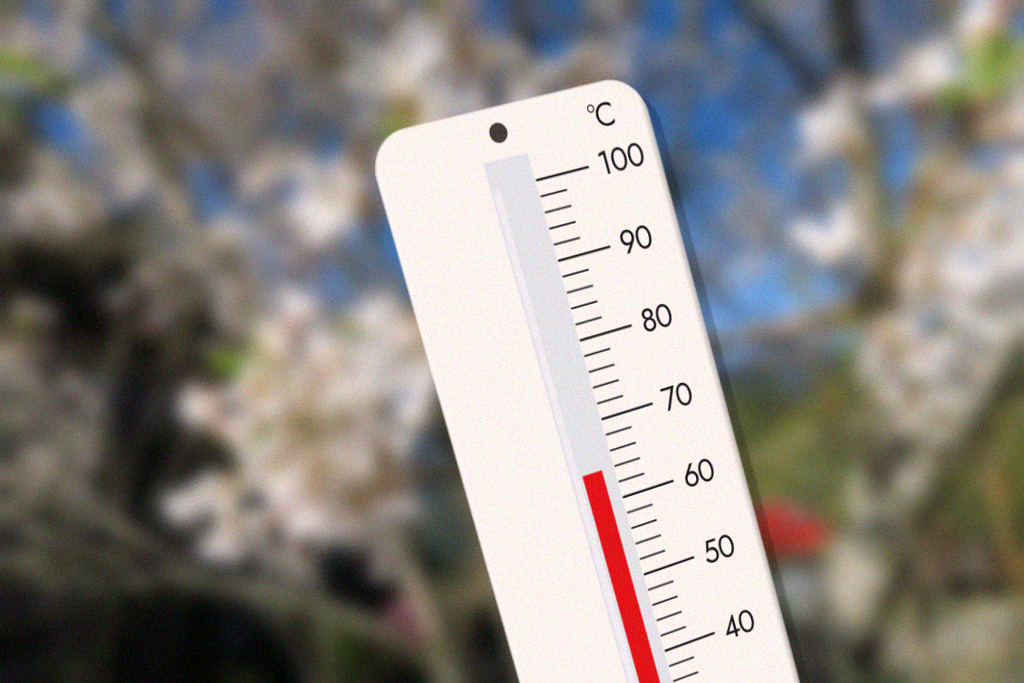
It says 64 °C
